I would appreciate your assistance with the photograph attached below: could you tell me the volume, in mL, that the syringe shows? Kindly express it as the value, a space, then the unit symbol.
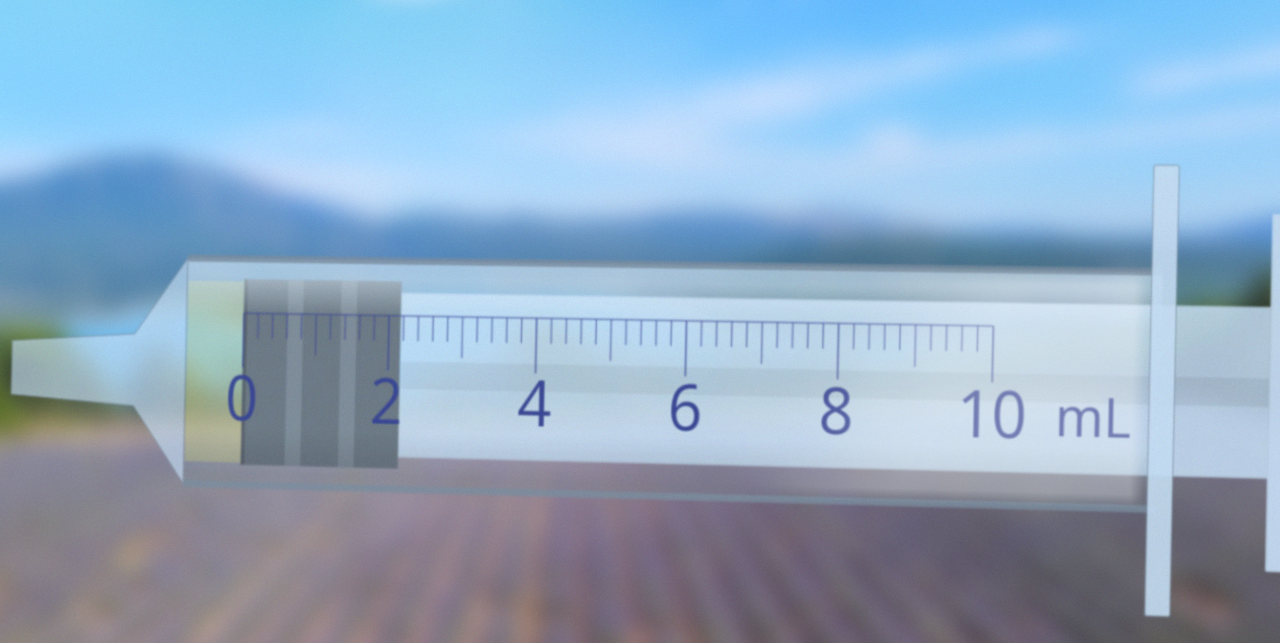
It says 0 mL
